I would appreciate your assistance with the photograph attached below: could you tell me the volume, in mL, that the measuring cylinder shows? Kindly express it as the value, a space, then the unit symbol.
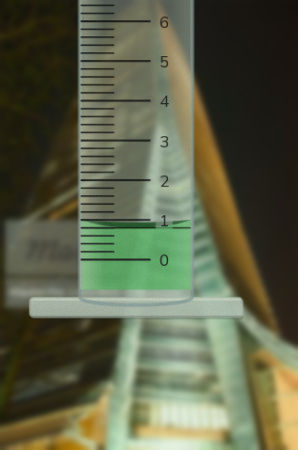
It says 0.8 mL
